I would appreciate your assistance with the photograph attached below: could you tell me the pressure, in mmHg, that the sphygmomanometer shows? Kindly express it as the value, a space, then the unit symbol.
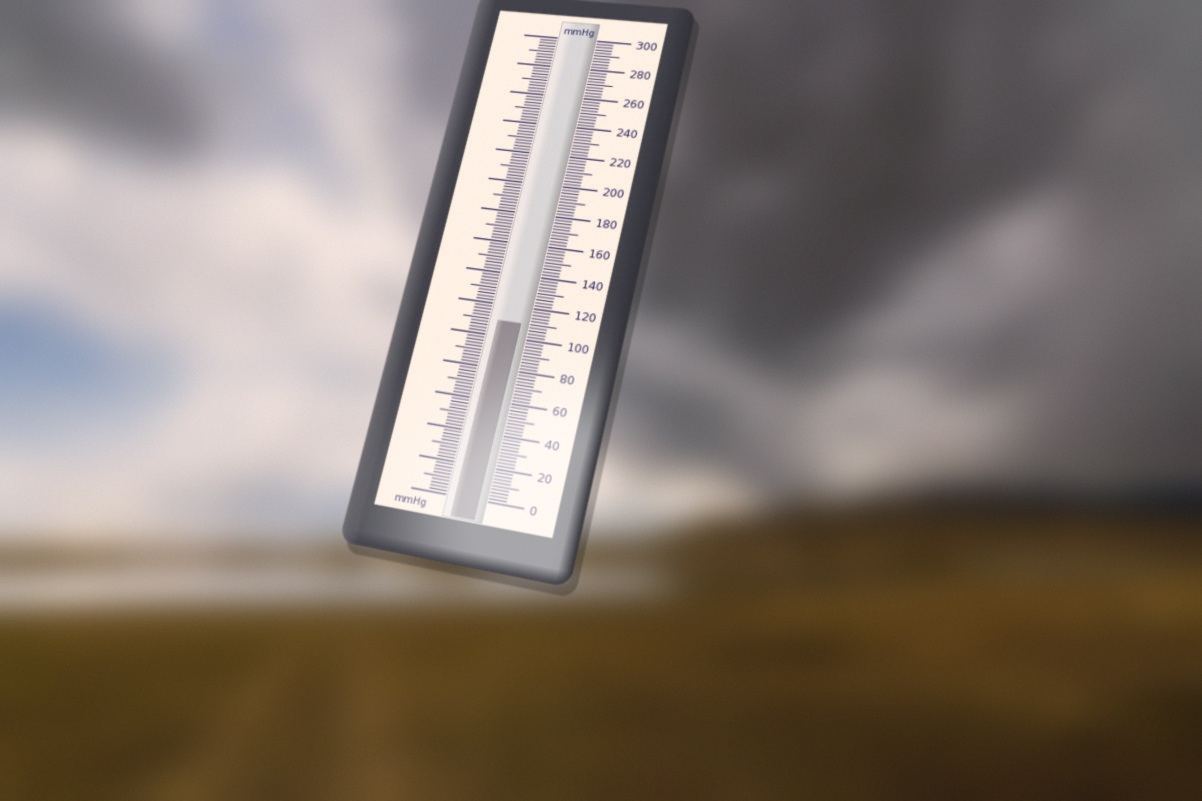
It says 110 mmHg
